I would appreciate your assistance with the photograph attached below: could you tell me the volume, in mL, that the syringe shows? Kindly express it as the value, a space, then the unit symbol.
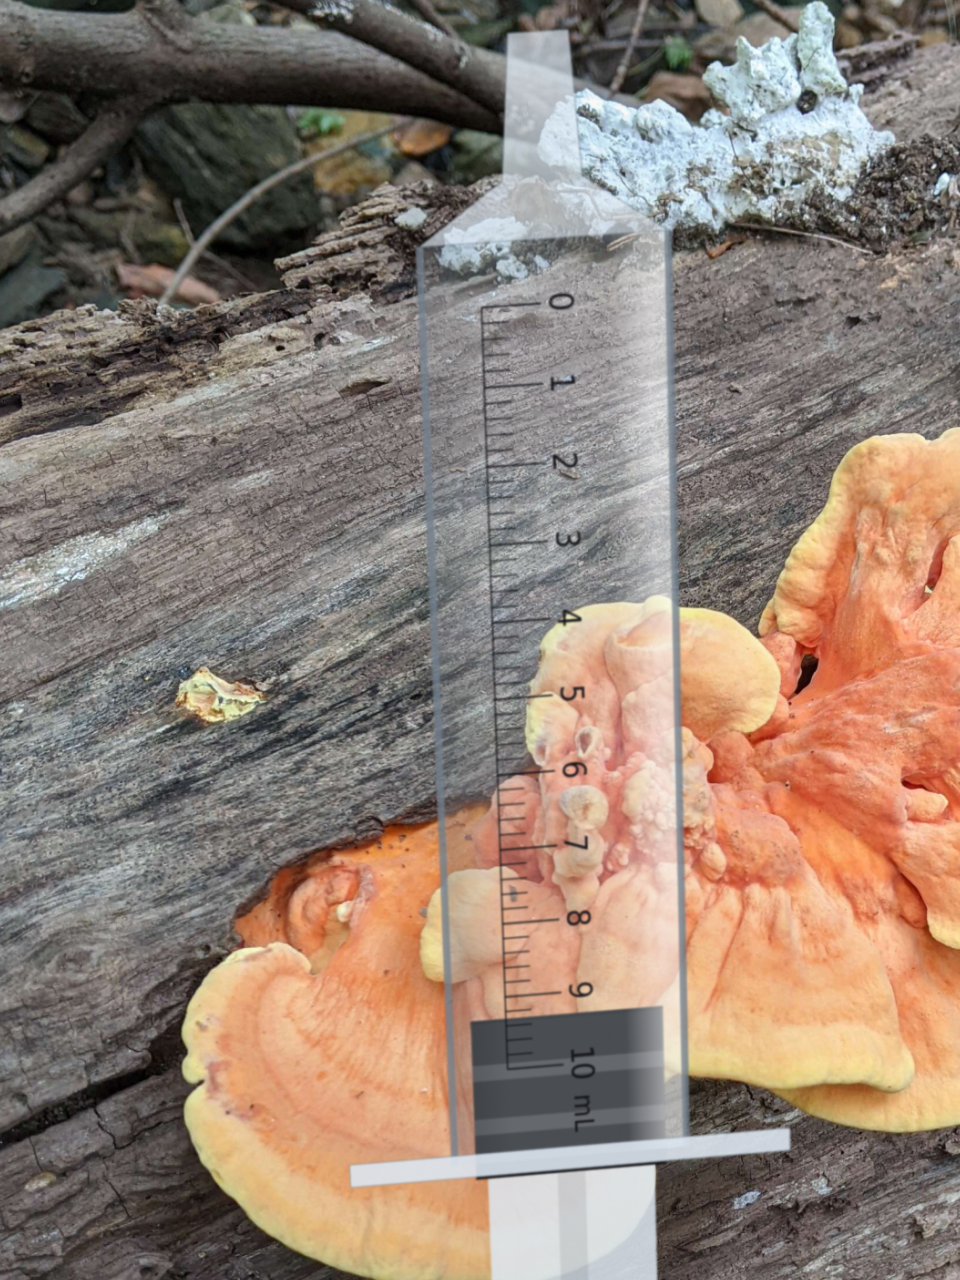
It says 9.3 mL
